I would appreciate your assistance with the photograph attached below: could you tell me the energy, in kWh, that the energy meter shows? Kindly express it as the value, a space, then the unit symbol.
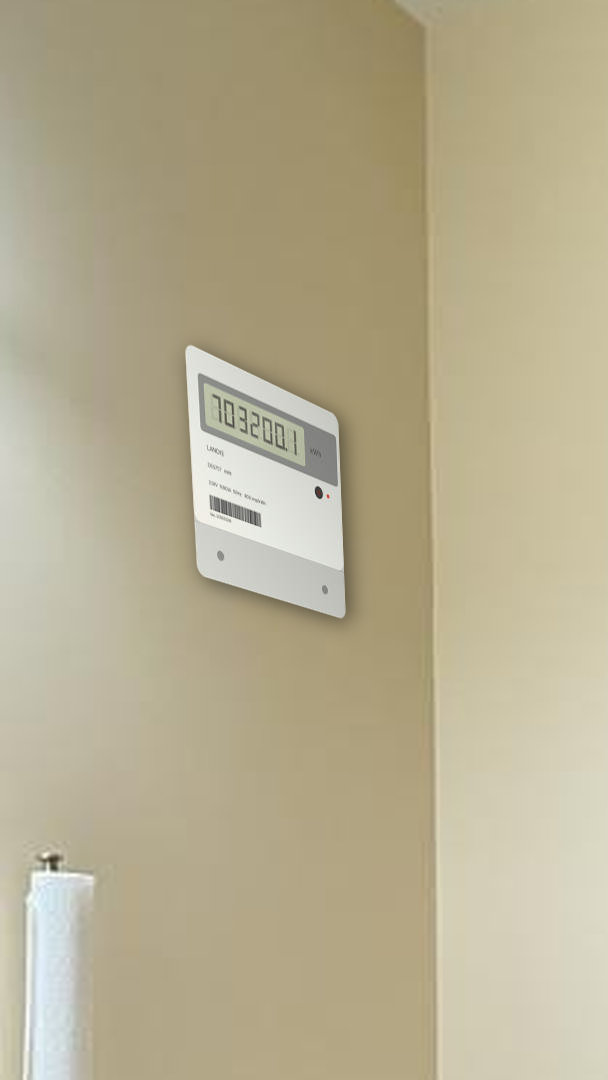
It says 703200.1 kWh
